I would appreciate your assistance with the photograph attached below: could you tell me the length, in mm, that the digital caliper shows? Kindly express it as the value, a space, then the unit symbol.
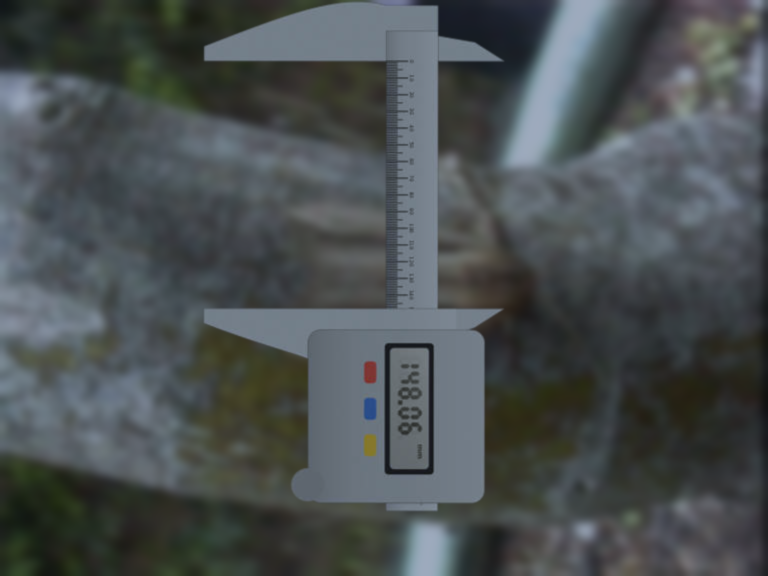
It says 148.06 mm
